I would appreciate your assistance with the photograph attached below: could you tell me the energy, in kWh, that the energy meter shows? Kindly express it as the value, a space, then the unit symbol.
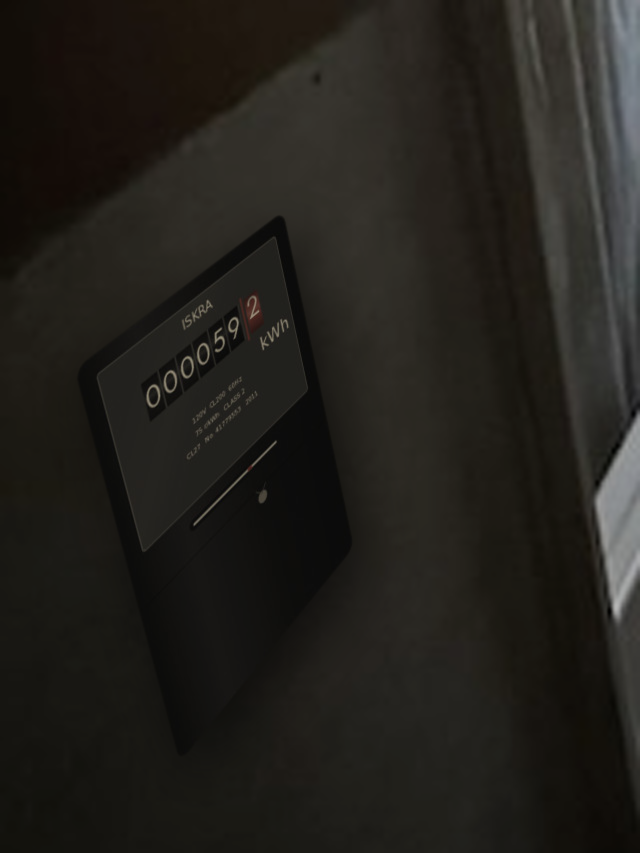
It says 59.2 kWh
